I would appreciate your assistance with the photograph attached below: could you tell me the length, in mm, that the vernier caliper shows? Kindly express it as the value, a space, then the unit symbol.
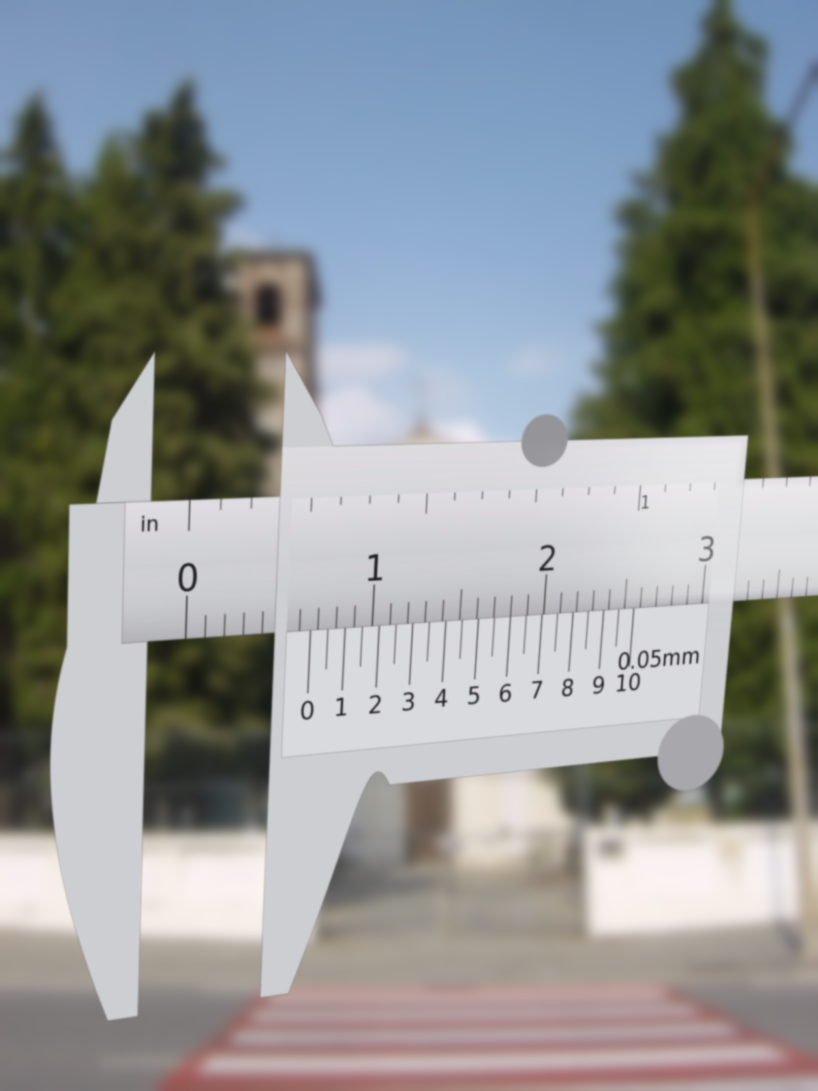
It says 6.6 mm
